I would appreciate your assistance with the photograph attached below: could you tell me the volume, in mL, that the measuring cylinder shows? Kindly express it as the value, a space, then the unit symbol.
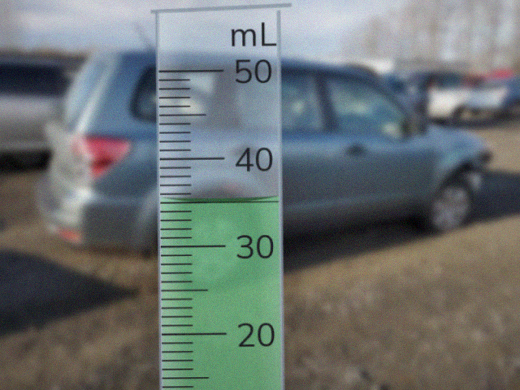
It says 35 mL
